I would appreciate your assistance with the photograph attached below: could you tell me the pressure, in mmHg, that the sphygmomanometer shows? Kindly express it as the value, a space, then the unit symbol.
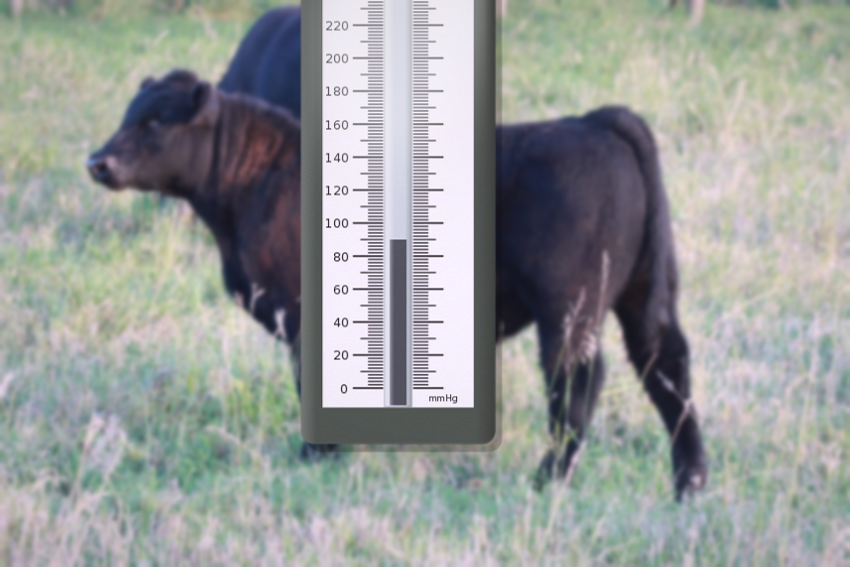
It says 90 mmHg
